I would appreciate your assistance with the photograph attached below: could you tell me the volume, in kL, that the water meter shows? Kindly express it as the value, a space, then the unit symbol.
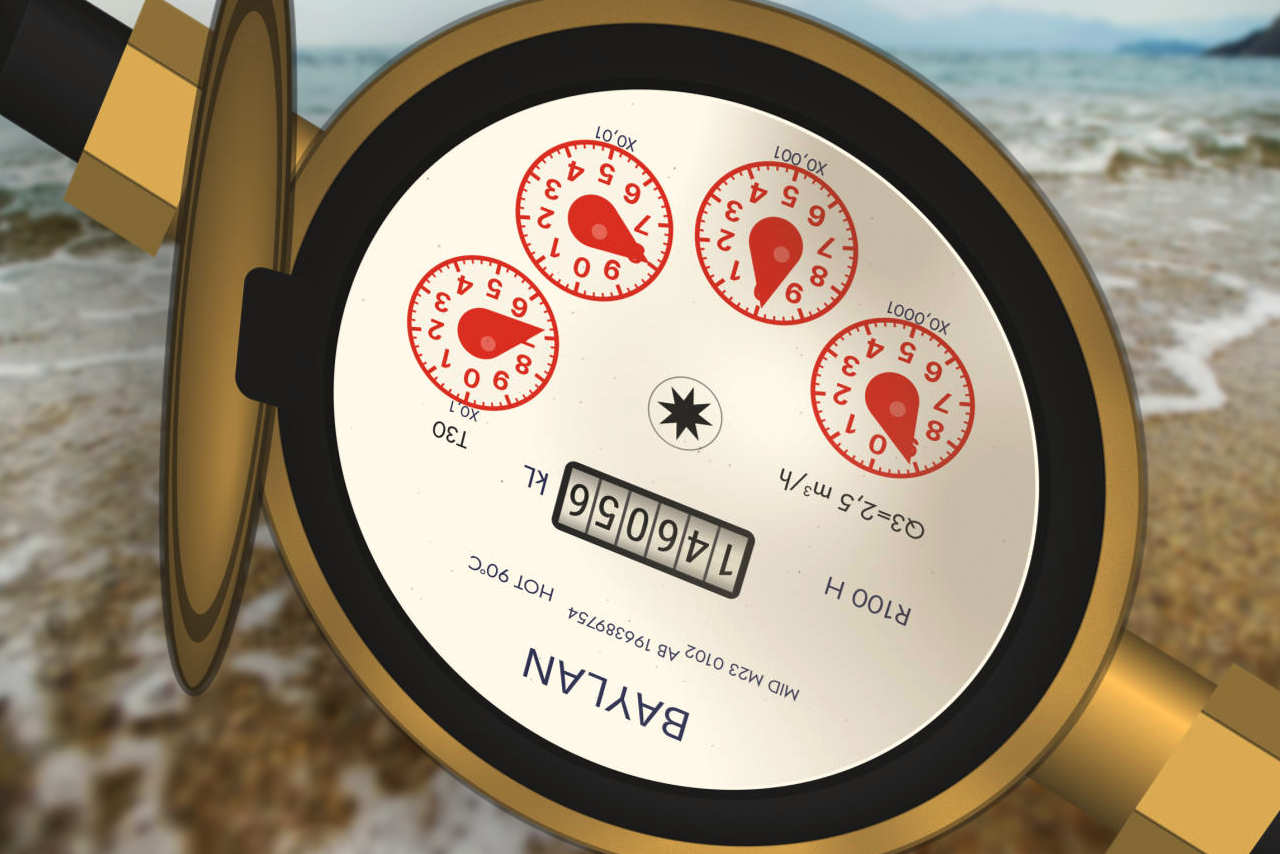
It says 146056.6799 kL
